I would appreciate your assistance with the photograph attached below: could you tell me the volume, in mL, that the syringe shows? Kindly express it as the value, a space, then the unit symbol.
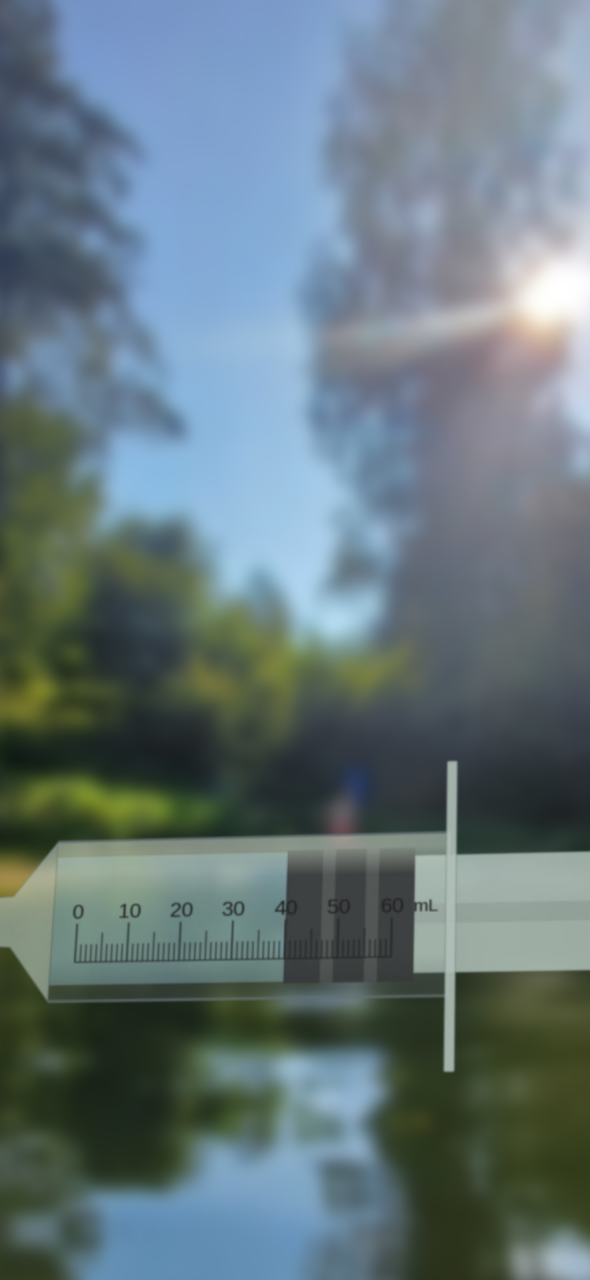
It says 40 mL
